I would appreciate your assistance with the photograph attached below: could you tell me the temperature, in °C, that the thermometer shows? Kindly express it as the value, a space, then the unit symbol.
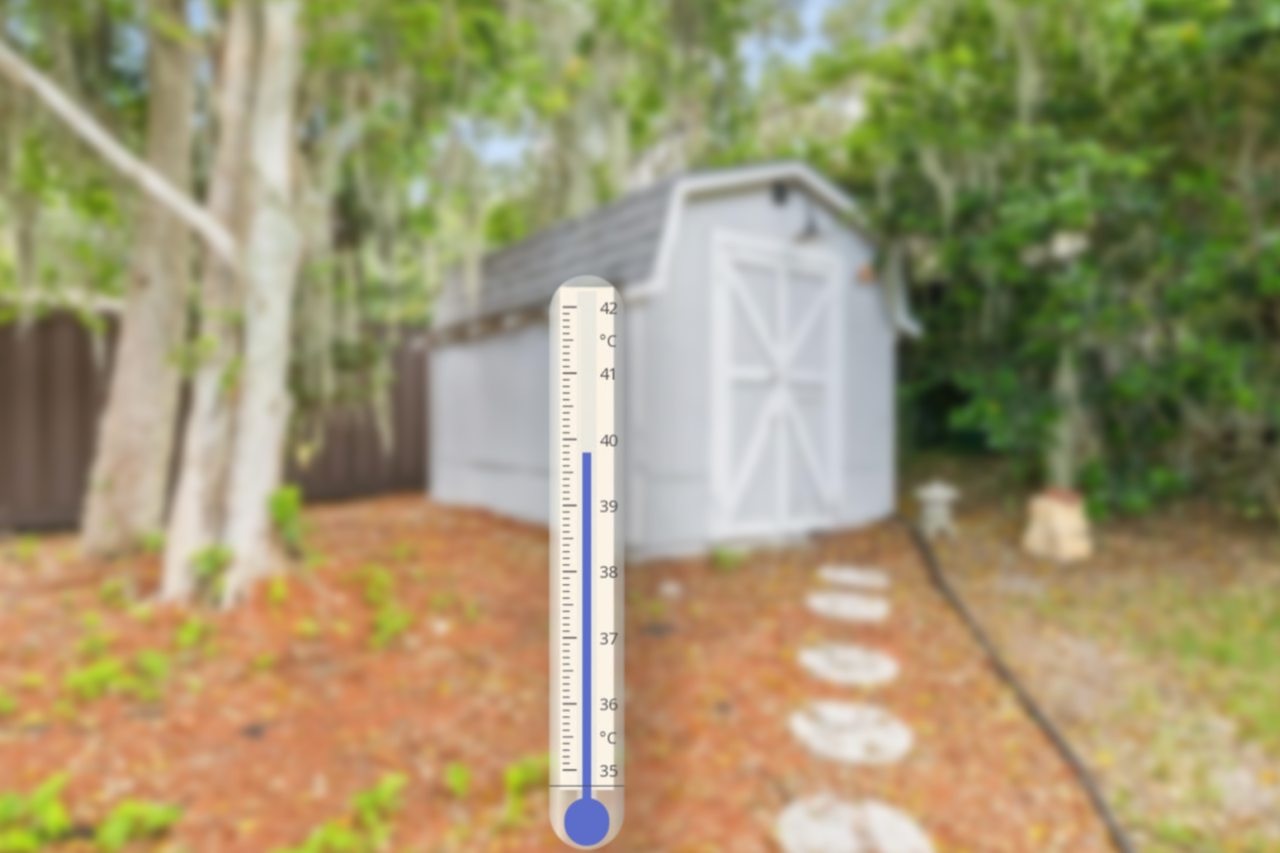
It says 39.8 °C
